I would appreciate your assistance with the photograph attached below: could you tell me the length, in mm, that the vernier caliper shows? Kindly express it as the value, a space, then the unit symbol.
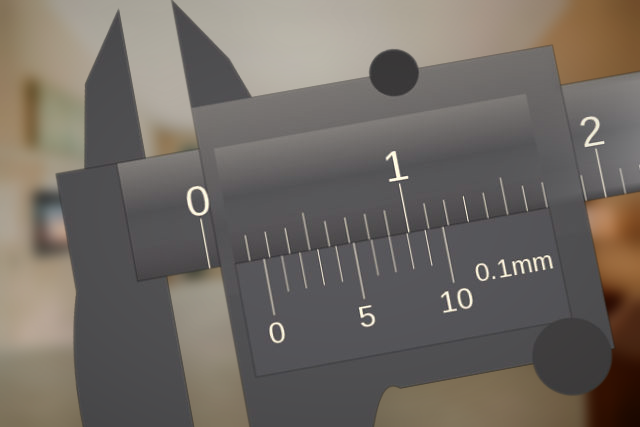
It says 2.7 mm
